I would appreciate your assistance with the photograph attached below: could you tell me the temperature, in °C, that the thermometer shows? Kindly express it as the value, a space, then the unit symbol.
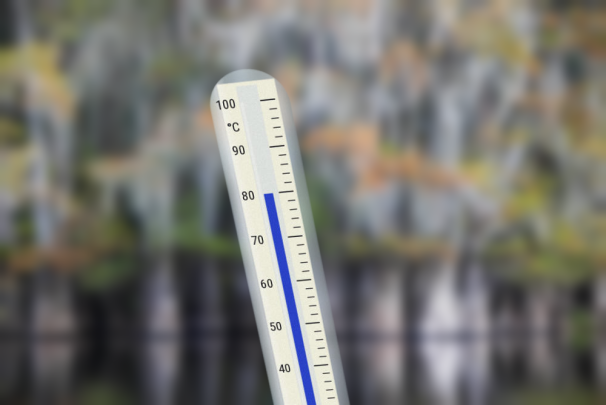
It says 80 °C
